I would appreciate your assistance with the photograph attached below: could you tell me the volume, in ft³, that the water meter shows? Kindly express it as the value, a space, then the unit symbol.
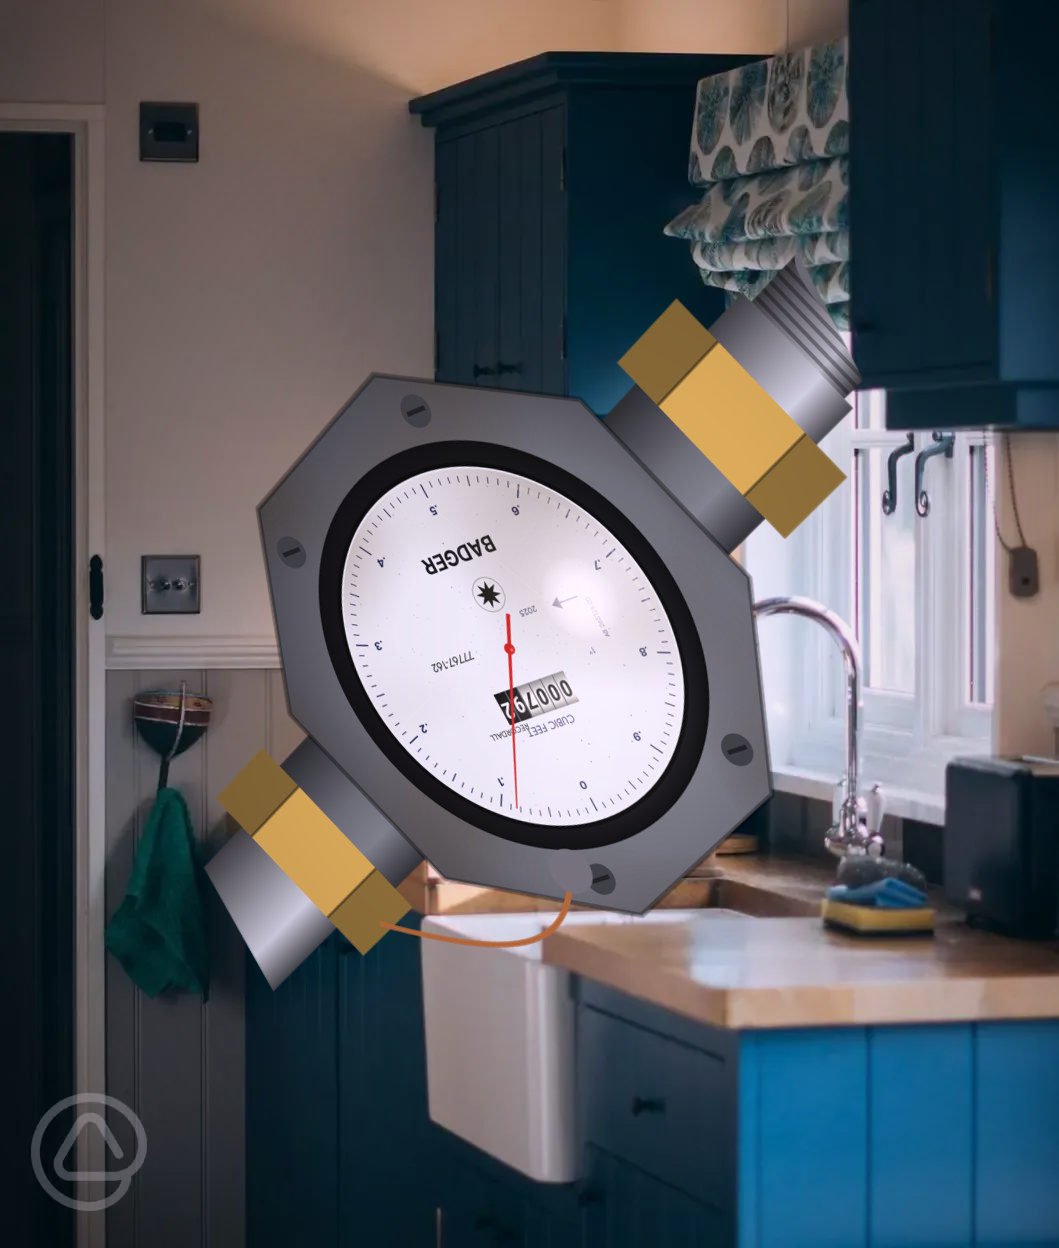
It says 792.08 ft³
